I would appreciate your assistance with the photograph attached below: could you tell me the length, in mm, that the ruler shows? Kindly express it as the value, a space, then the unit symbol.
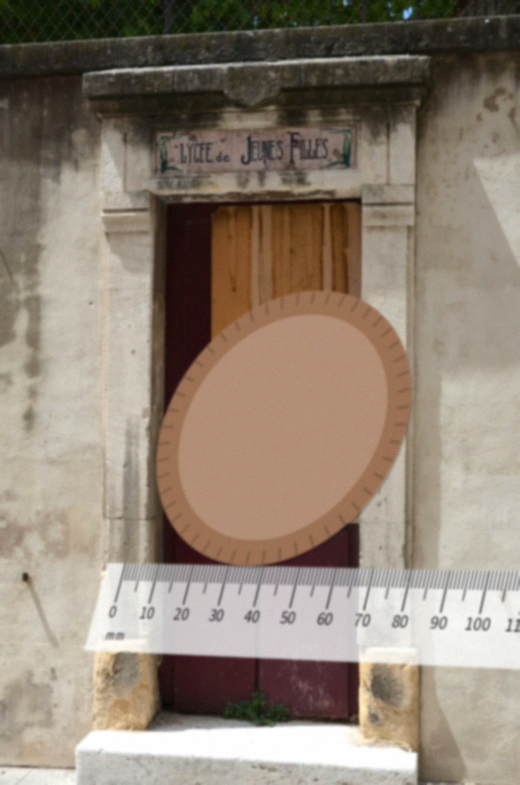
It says 70 mm
